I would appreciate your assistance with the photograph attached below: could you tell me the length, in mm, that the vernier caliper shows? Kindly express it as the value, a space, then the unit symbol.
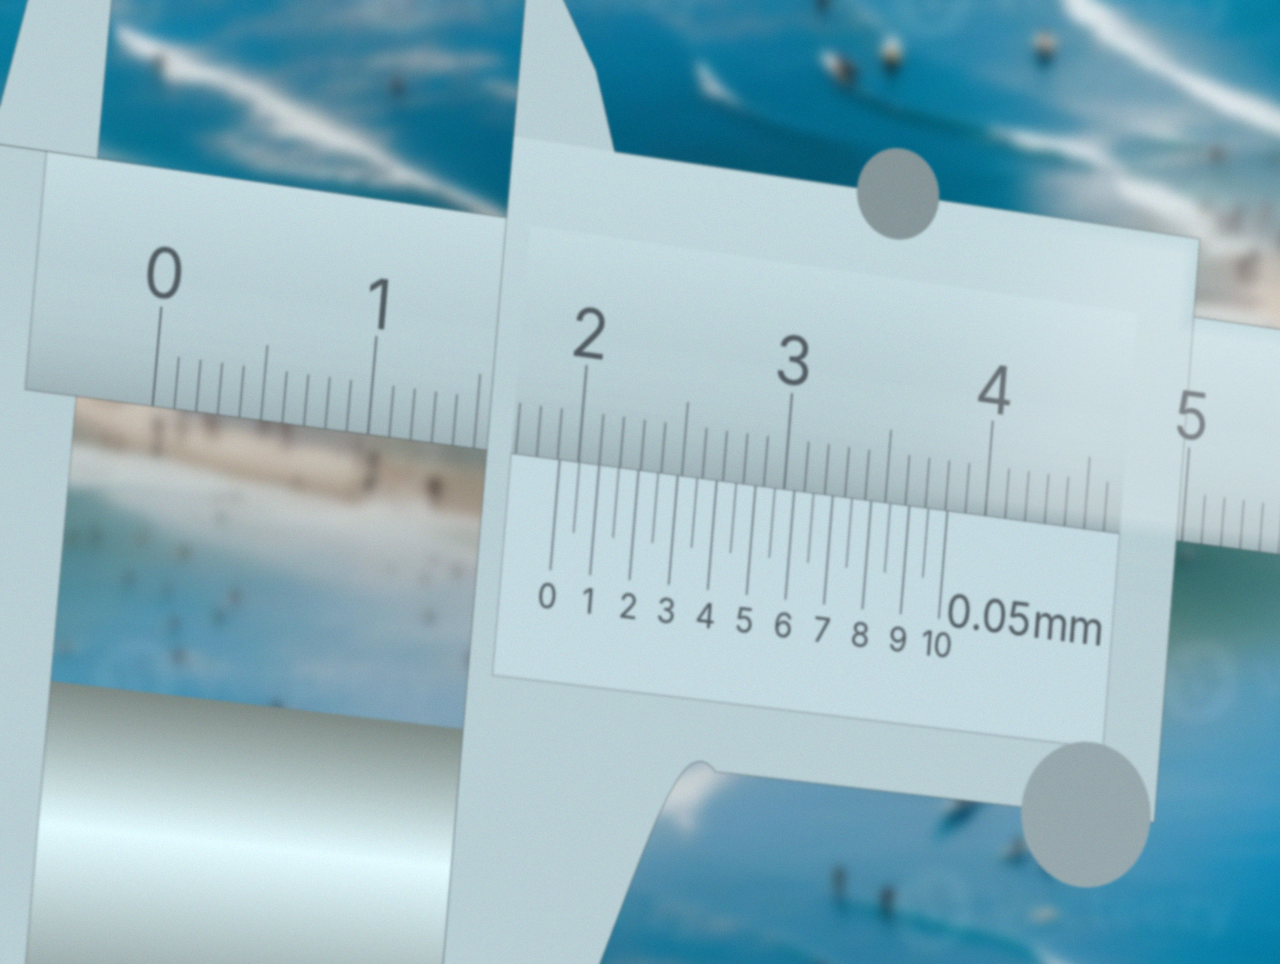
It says 19.1 mm
